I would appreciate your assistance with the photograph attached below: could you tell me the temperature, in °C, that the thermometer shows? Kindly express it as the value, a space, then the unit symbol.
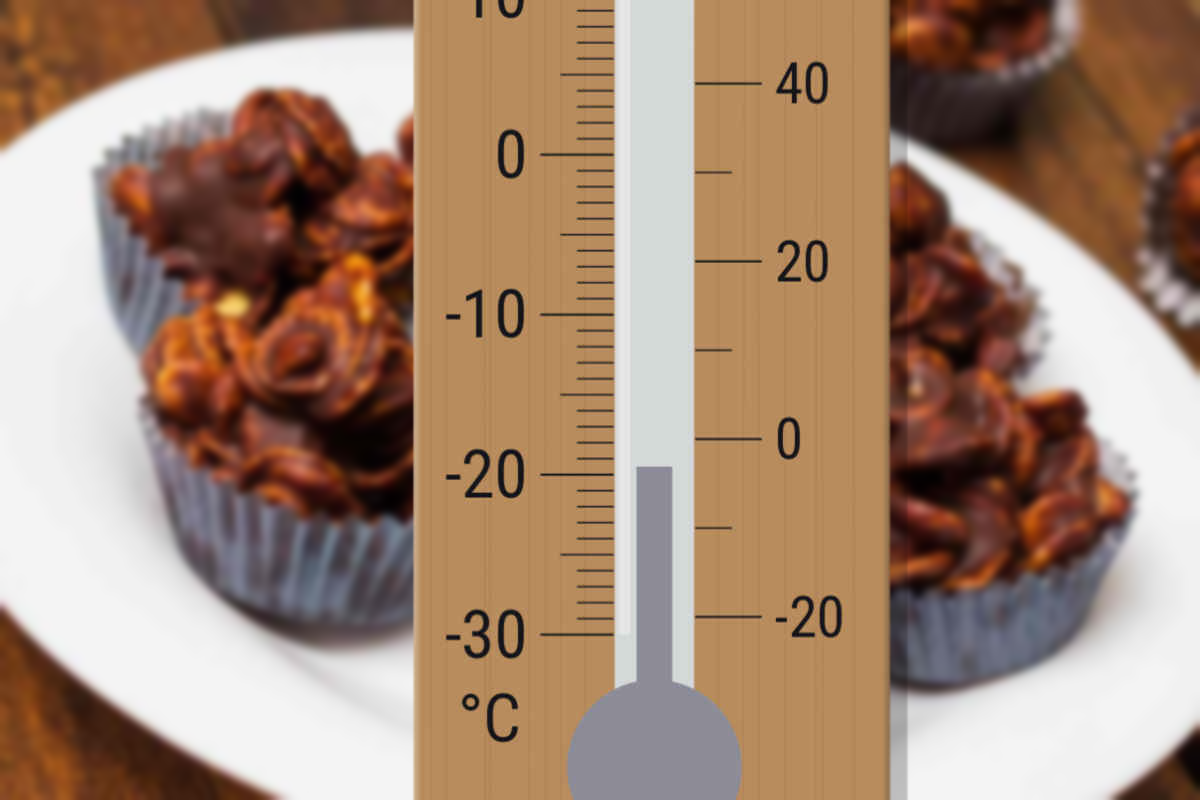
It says -19.5 °C
